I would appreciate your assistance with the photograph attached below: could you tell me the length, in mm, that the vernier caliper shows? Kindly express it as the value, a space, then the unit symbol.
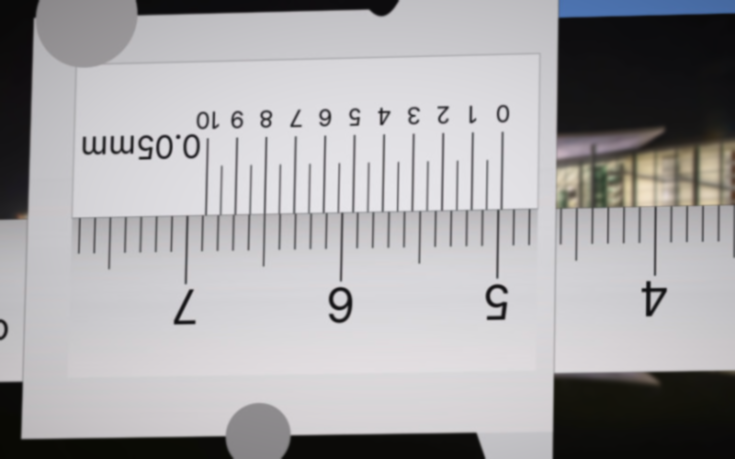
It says 49.8 mm
